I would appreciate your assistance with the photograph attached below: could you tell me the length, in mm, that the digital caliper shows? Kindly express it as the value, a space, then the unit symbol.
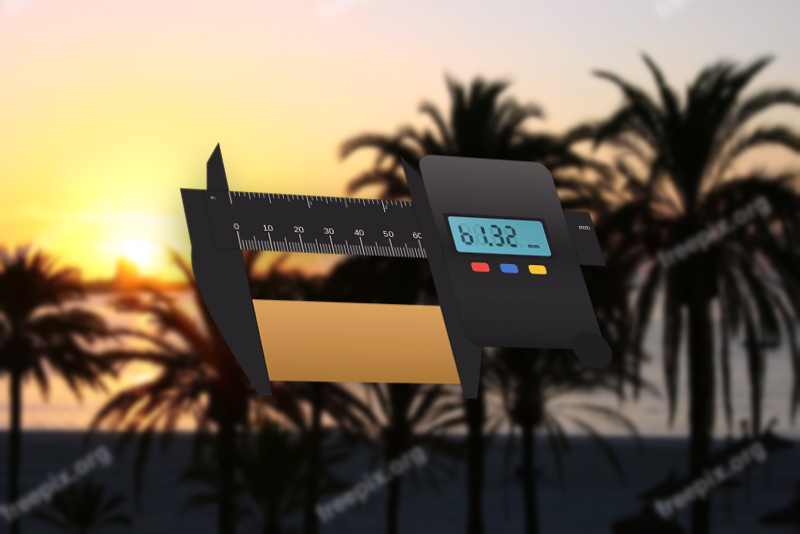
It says 61.32 mm
